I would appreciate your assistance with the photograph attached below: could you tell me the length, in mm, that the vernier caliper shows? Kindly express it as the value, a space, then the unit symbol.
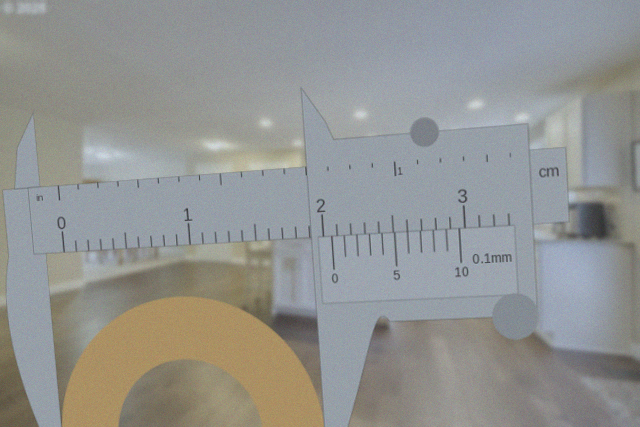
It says 20.6 mm
